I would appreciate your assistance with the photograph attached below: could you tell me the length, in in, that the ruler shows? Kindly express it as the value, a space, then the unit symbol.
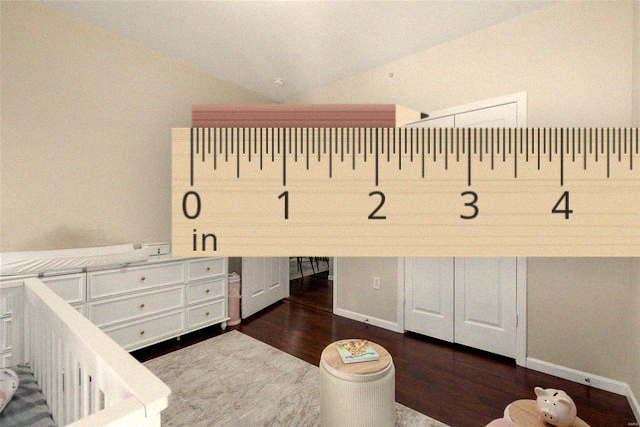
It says 2.5625 in
